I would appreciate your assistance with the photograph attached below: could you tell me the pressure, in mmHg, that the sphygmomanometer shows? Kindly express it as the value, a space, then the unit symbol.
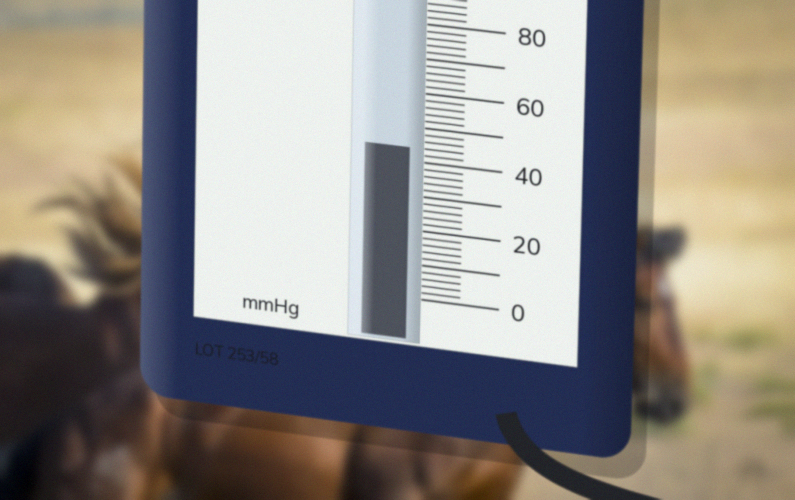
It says 44 mmHg
